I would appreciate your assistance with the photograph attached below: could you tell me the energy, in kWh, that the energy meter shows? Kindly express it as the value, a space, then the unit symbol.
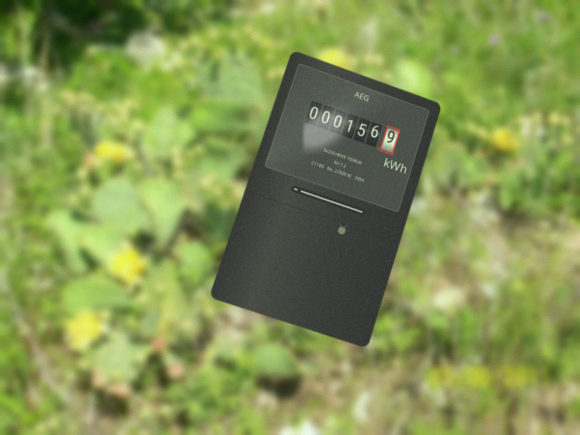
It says 156.9 kWh
